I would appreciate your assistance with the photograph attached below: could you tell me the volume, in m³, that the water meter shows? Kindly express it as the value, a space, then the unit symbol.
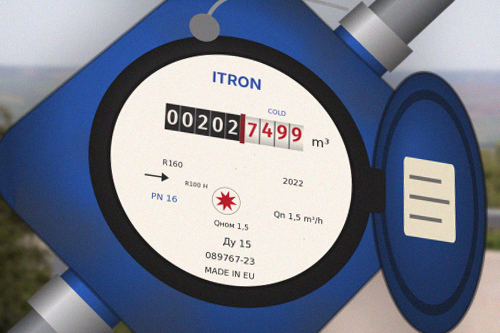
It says 202.7499 m³
